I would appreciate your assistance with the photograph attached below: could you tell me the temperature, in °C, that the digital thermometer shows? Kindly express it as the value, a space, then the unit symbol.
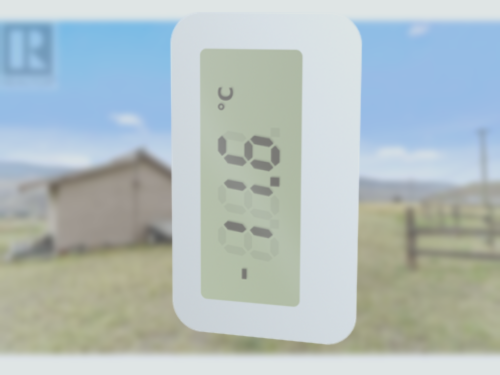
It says -11.6 °C
